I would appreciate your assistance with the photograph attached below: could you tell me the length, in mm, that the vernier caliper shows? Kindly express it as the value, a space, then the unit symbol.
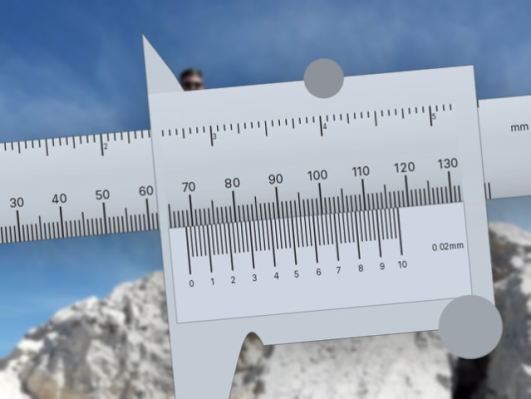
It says 68.5 mm
